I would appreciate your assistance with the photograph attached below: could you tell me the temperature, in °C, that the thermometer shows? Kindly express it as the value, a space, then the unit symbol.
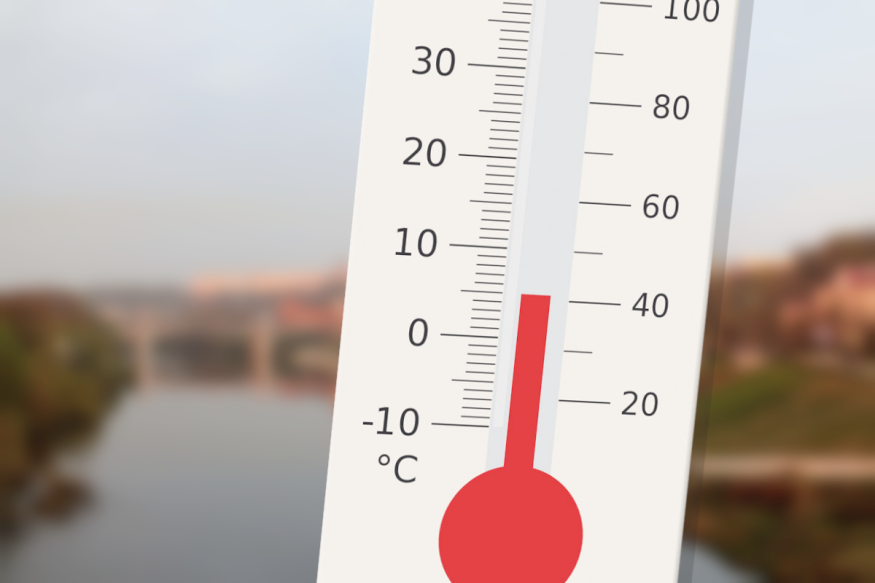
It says 5 °C
